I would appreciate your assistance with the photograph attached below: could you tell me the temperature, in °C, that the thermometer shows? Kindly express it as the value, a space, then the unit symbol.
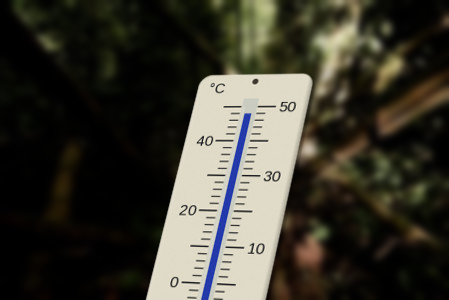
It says 48 °C
